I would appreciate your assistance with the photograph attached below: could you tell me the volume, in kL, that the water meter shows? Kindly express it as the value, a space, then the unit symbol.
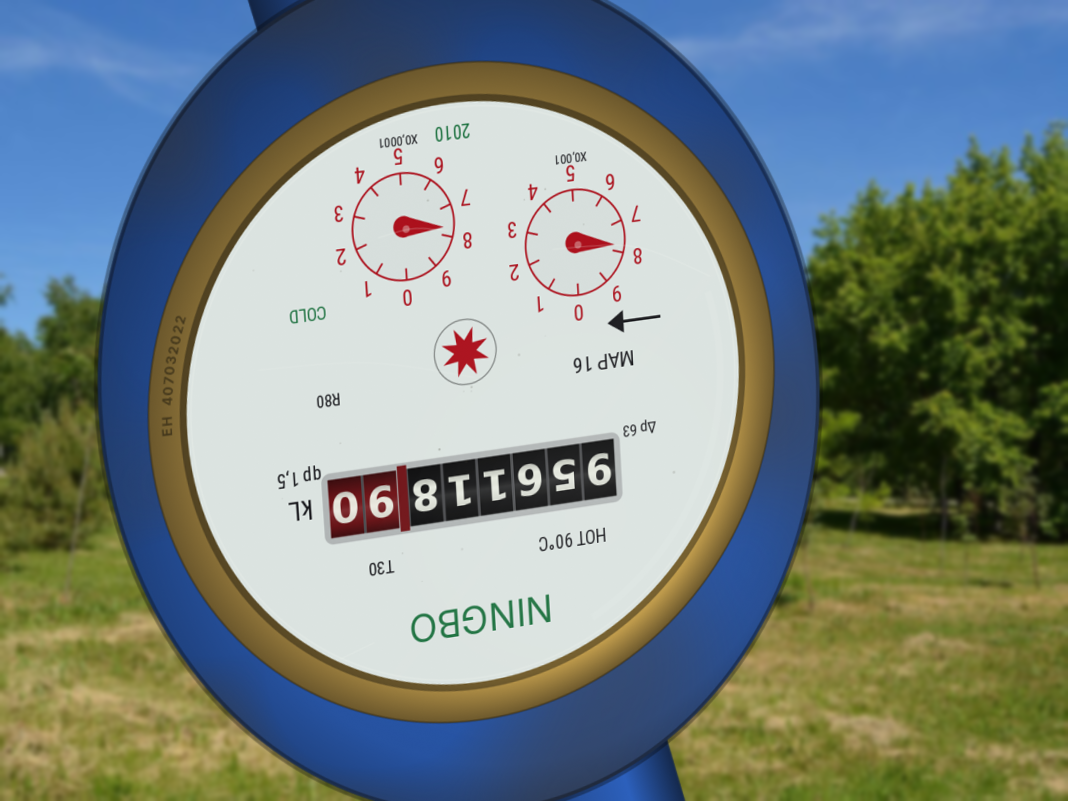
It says 956118.9077 kL
